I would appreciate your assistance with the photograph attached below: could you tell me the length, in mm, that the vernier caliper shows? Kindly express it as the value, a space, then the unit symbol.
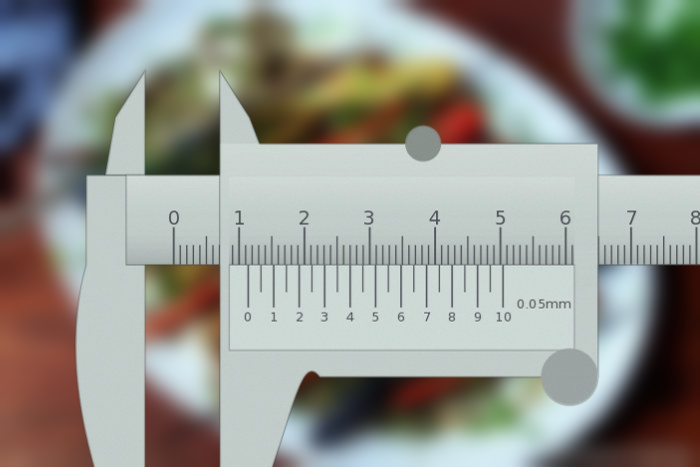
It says 11.4 mm
